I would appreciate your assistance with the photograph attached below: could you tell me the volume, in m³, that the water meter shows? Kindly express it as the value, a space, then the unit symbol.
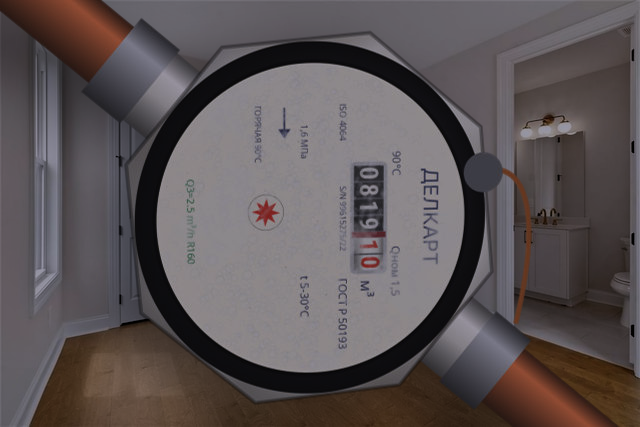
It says 819.10 m³
